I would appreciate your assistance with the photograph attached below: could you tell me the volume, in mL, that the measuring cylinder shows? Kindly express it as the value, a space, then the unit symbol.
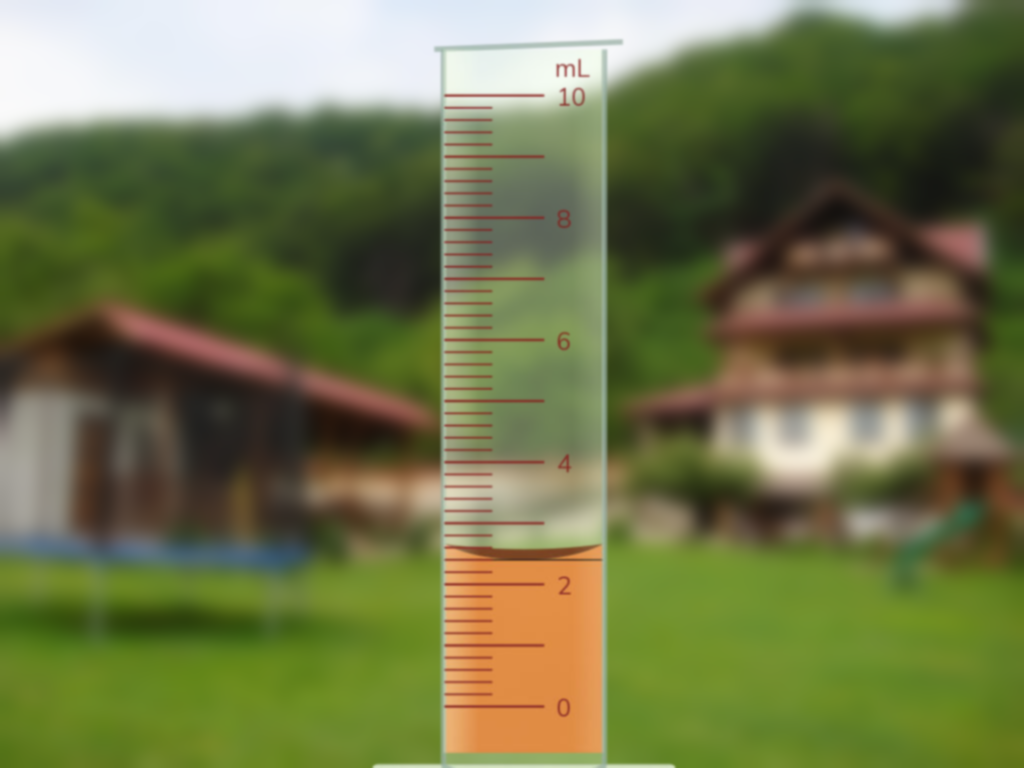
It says 2.4 mL
